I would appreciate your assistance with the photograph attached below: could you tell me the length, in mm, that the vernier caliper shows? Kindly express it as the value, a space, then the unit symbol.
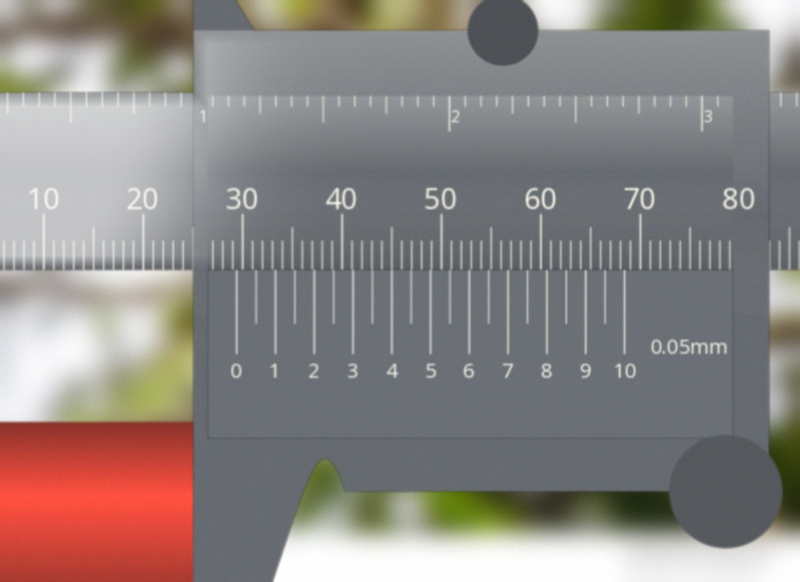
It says 29.4 mm
